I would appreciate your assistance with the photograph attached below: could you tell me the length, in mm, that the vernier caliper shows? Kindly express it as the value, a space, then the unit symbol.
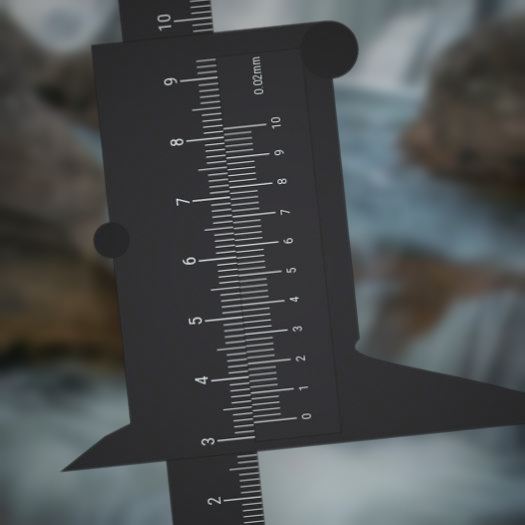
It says 32.4 mm
